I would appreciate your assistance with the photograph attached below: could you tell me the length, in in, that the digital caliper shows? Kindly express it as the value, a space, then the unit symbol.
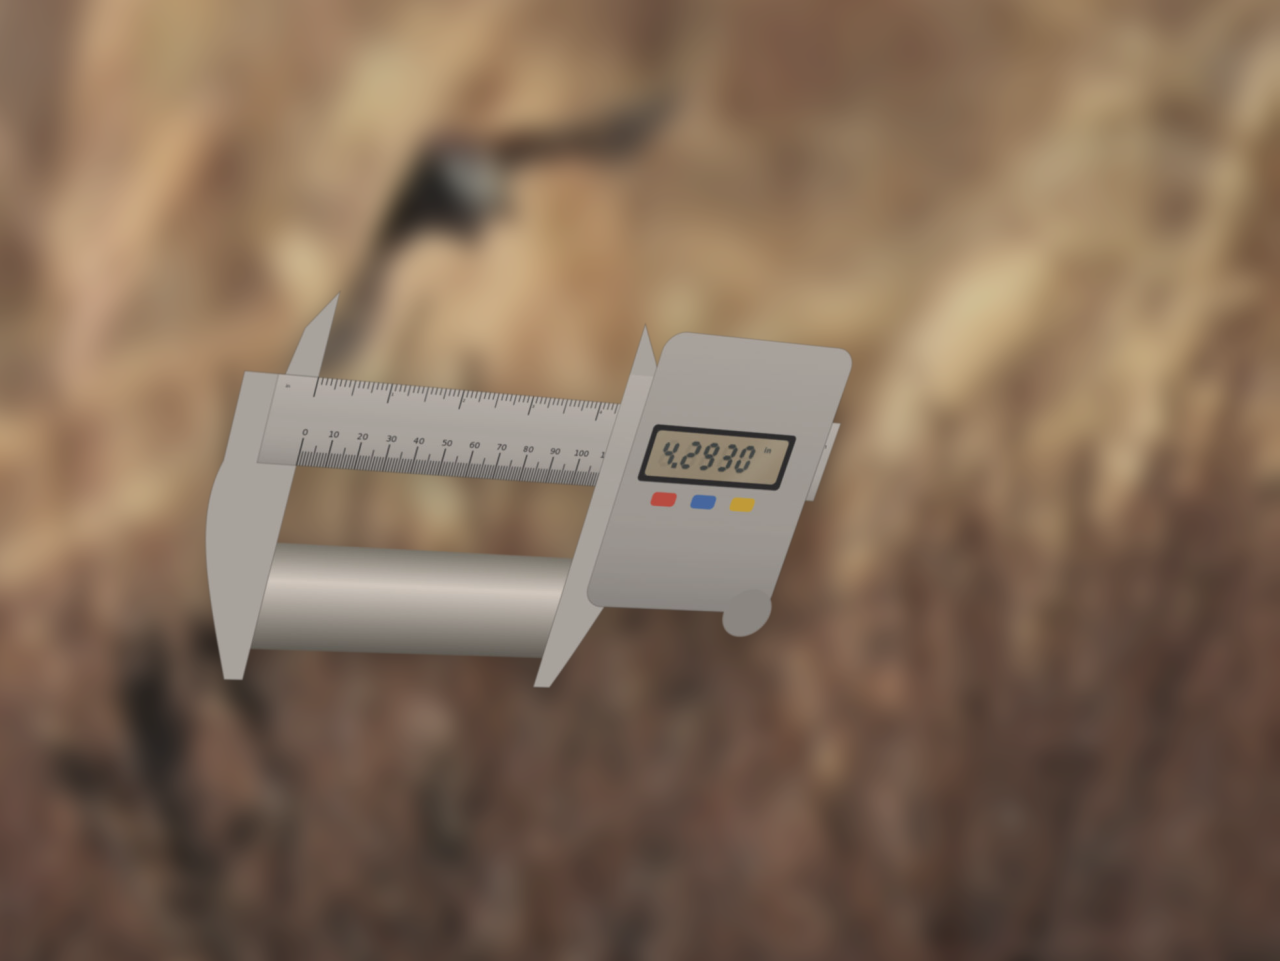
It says 4.2930 in
